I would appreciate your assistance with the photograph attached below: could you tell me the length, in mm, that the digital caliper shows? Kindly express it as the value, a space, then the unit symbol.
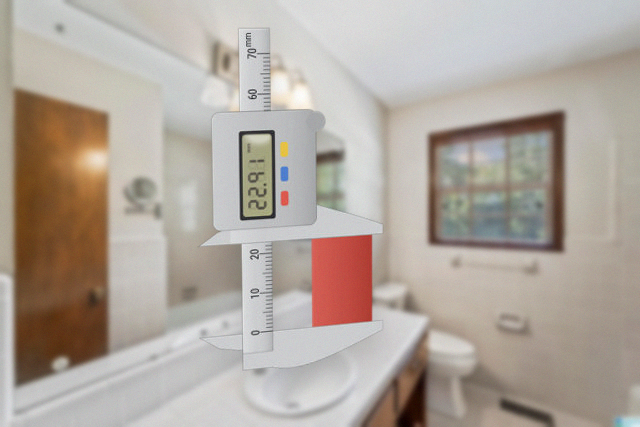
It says 22.91 mm
